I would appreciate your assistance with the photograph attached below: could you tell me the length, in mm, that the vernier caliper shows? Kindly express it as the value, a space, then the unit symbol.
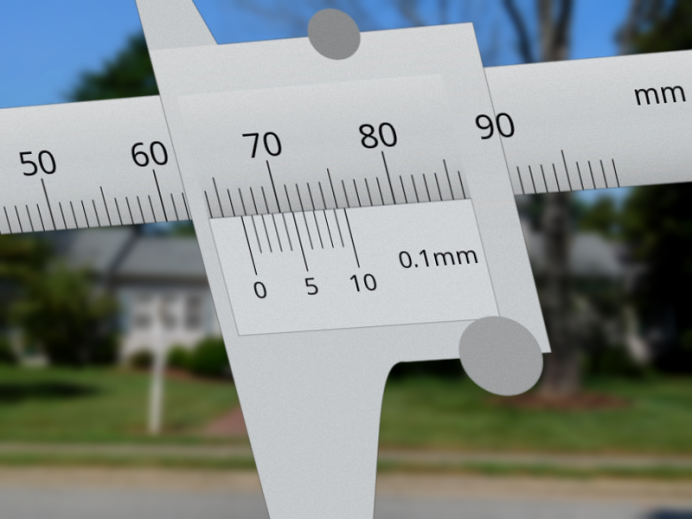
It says 66.6 mm
